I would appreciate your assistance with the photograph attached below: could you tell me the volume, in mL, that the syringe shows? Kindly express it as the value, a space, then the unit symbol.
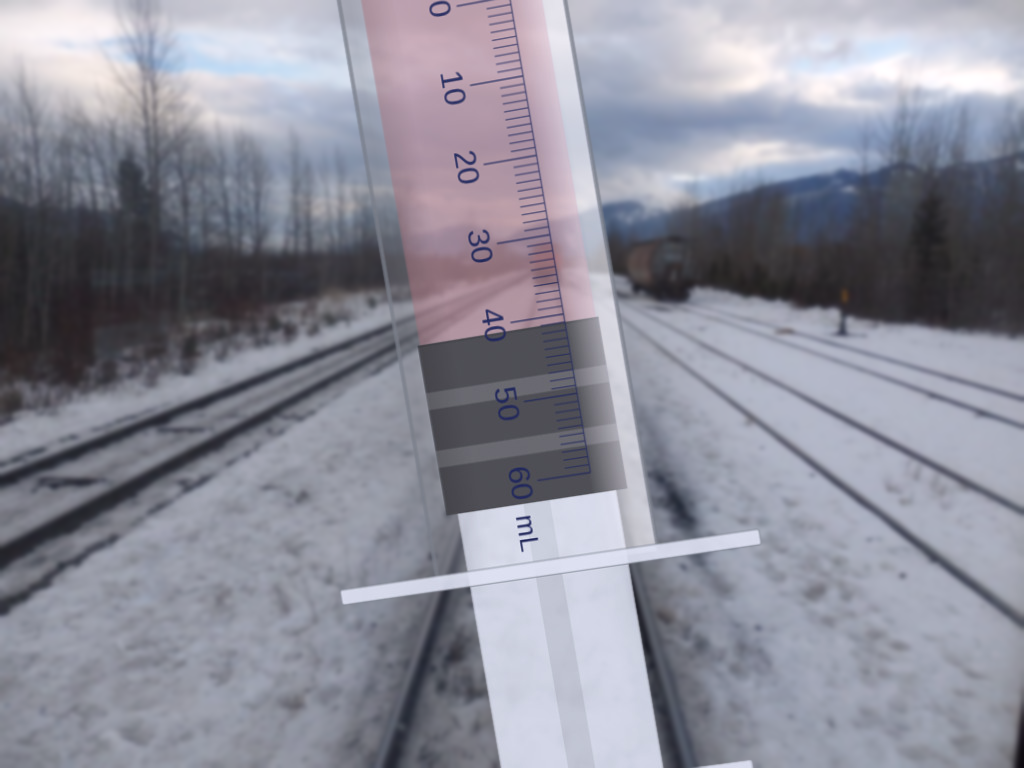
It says 41 mL
